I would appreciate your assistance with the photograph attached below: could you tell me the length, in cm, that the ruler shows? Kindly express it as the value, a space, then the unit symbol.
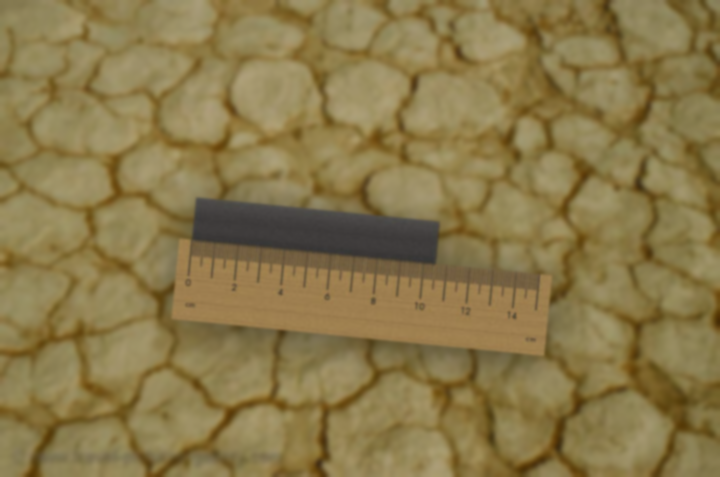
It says 10.5 cm
